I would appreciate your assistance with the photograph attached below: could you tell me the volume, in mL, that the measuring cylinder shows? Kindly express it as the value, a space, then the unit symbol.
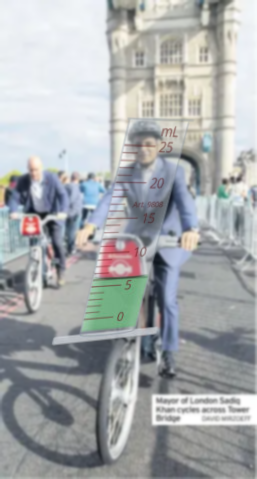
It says 6 mL
